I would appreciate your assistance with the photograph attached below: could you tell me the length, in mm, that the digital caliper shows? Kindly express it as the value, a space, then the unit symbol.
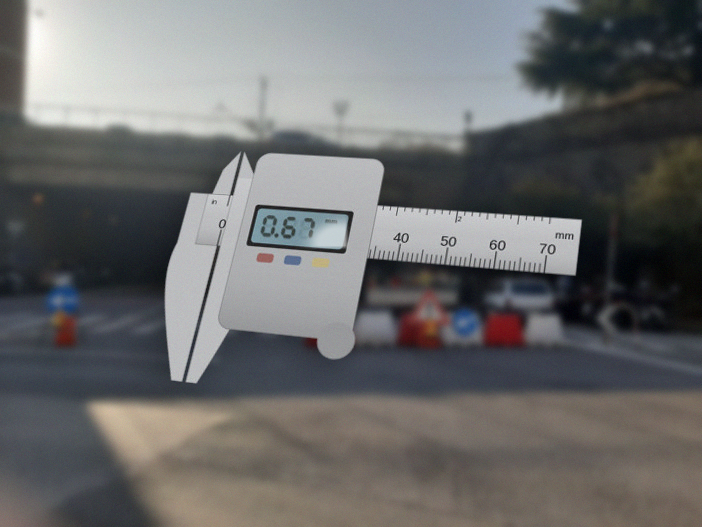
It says 0.67 mm
